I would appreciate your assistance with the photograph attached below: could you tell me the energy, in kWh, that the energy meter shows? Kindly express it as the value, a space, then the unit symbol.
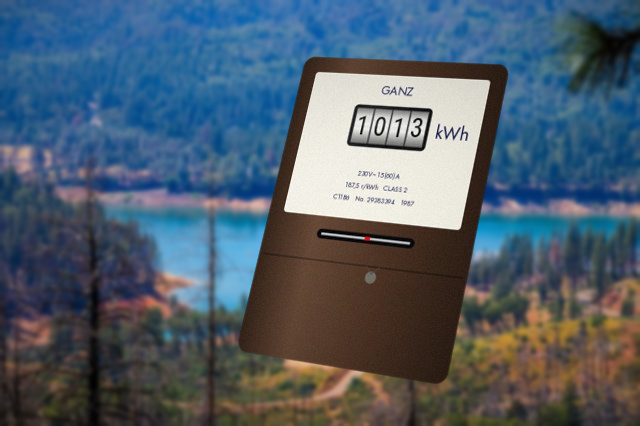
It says 1013 kWh
